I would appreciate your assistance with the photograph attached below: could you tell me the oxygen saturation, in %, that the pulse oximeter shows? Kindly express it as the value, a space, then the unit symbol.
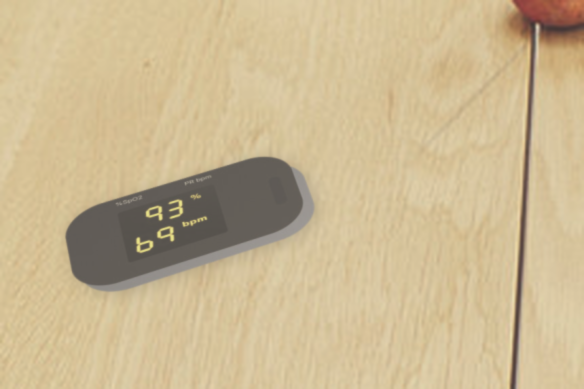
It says 93 %
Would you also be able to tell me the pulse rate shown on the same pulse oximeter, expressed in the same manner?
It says 69 bpm
